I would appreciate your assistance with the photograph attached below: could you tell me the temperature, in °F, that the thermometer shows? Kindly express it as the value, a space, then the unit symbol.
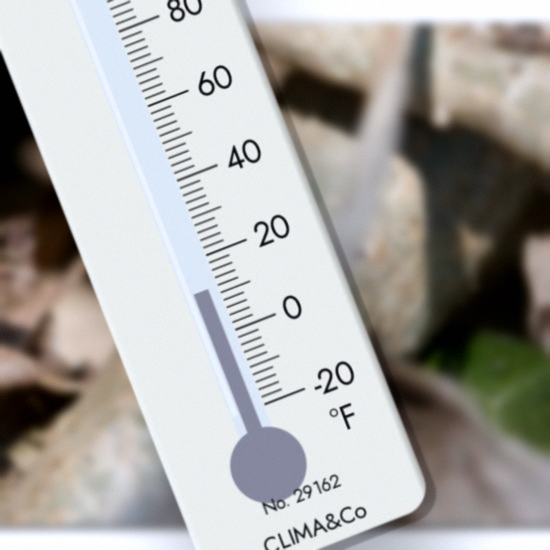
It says 12 °F
